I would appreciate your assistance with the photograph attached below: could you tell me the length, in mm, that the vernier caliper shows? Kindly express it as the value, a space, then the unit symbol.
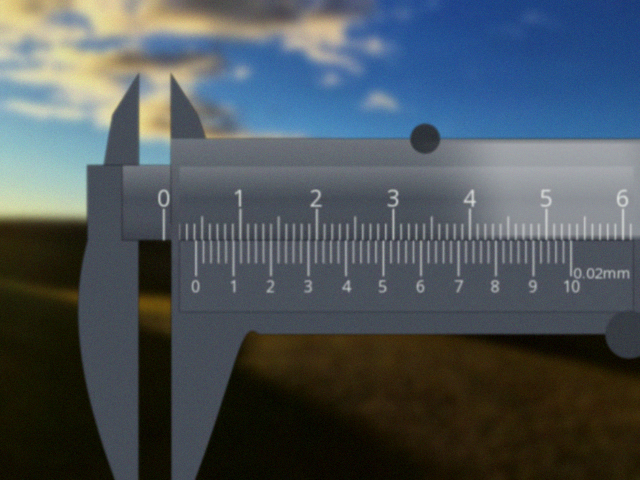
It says 4.2 mm
